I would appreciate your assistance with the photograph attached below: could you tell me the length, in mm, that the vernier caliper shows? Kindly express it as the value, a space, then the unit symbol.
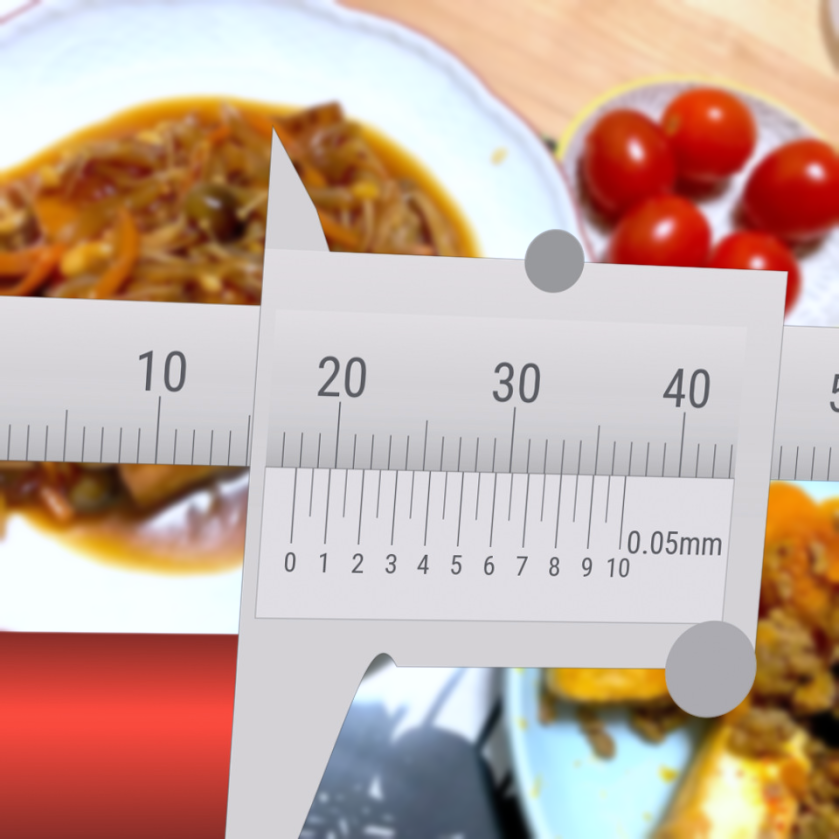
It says 17.8 mm
